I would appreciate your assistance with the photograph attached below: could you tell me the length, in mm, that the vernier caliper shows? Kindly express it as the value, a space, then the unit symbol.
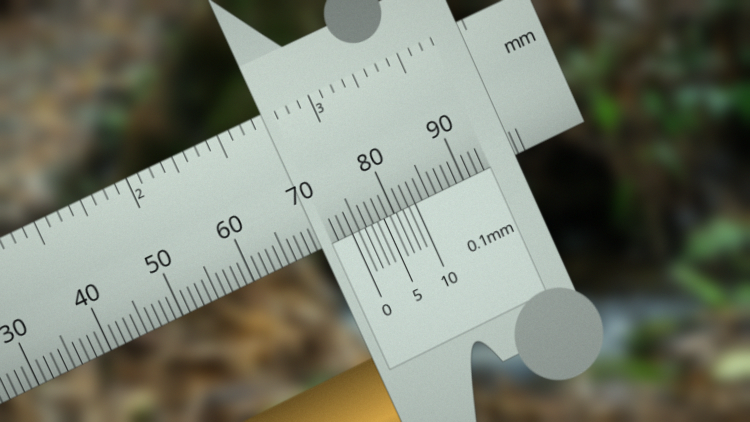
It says 74.0 mm
